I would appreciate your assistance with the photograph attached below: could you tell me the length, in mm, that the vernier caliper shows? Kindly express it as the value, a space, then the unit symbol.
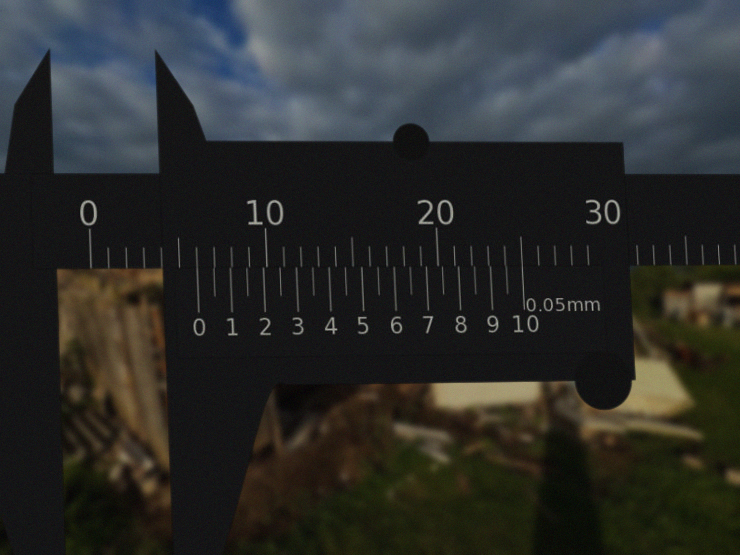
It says 6.0 mm
